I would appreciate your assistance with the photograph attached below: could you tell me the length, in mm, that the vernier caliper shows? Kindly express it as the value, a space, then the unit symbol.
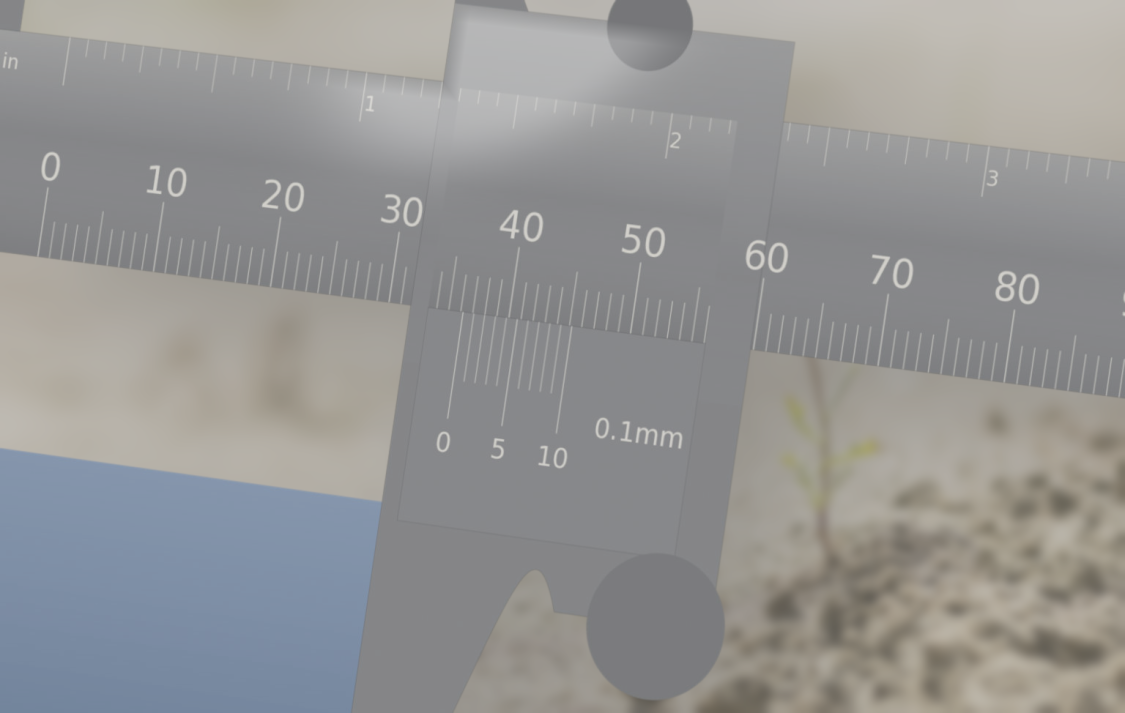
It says 36.2 mm
